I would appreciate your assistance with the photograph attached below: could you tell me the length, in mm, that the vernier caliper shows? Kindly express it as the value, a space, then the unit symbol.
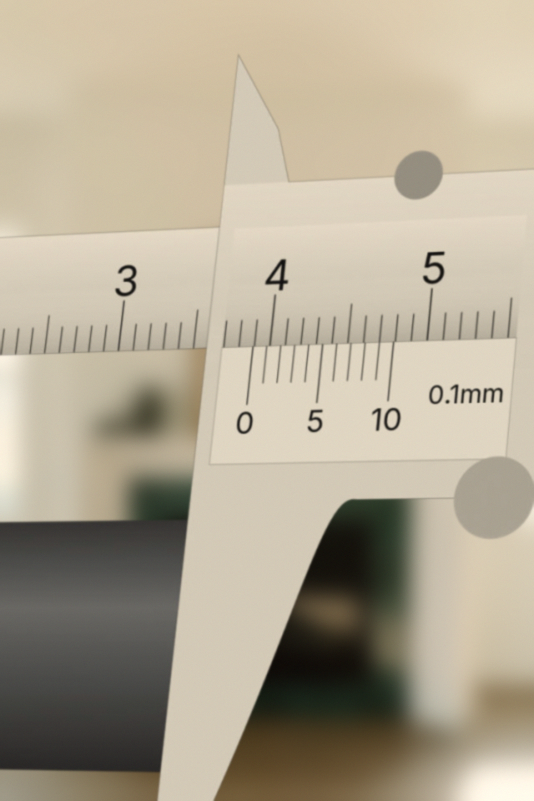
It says 38.9 mm
